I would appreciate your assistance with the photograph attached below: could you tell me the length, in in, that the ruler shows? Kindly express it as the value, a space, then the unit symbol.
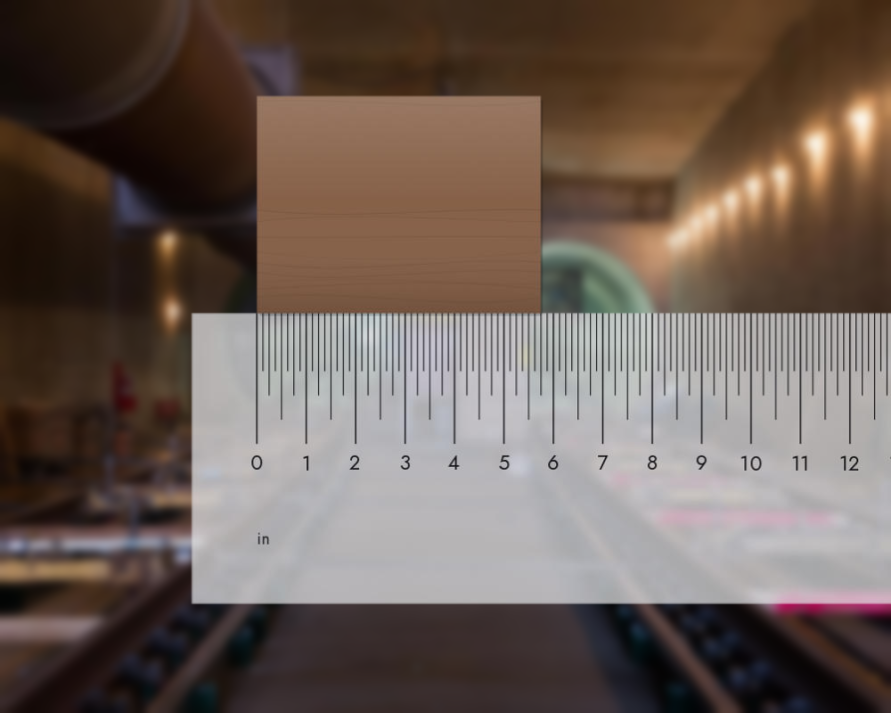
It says 5.75 in
